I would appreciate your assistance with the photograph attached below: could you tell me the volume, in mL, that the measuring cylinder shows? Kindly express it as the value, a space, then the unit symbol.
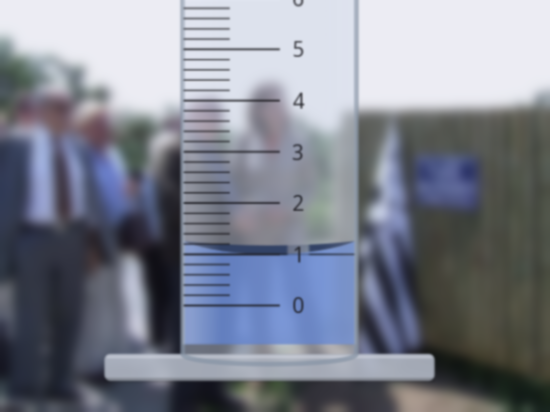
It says 1 mL
